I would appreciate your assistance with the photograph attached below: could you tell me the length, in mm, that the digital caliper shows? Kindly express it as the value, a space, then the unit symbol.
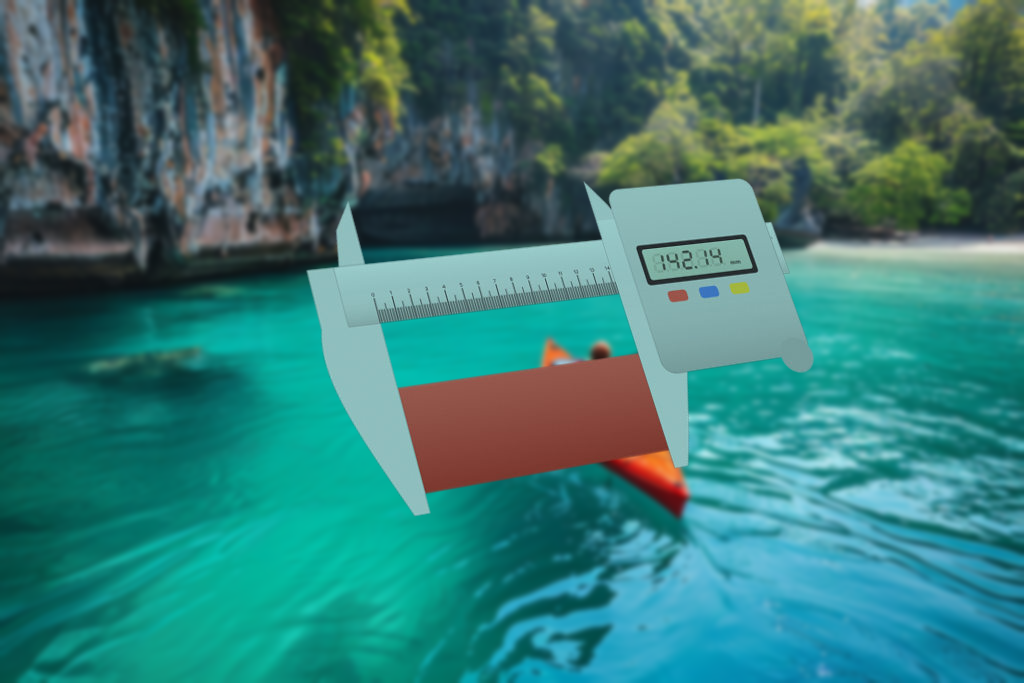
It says 142.14 mm
